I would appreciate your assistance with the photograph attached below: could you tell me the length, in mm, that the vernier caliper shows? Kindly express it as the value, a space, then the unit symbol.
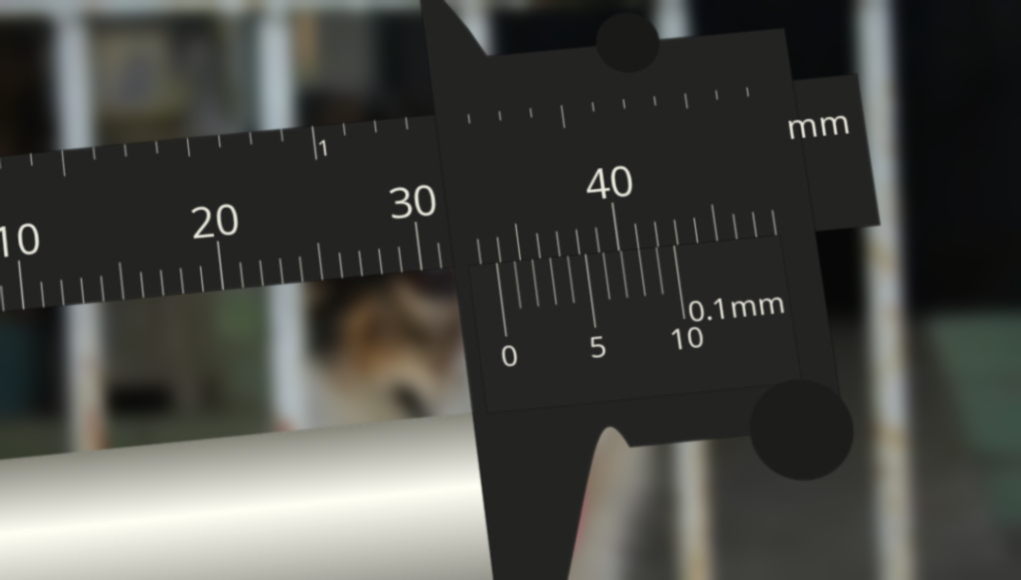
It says 33.8 mm
